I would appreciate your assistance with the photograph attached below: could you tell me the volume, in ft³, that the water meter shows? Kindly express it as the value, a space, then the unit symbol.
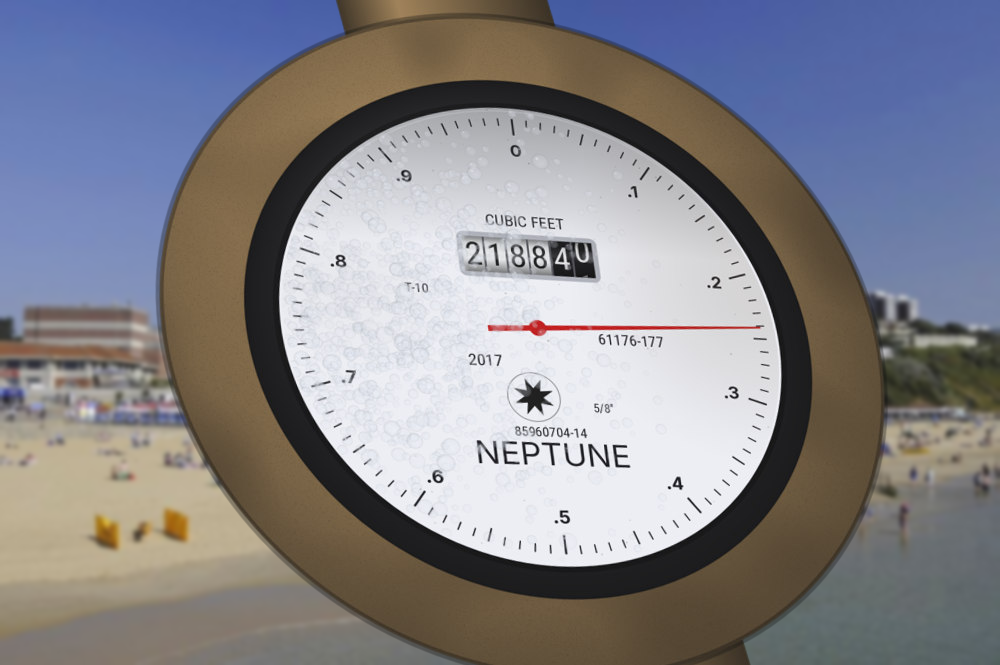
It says 218840.24 ft³
